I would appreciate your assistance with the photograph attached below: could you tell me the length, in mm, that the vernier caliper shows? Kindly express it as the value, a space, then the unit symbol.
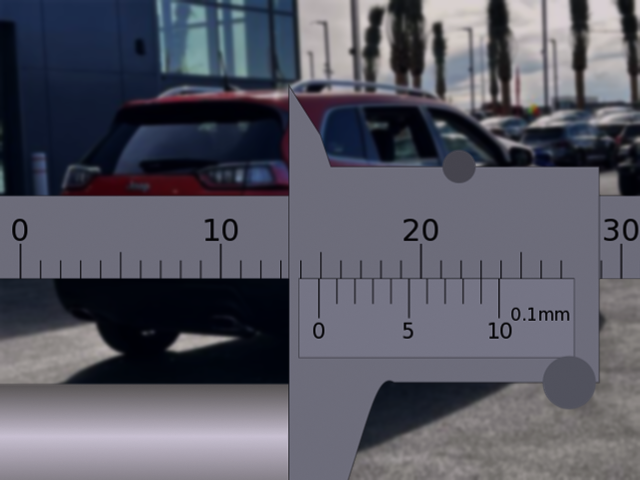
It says 14.9 mm
